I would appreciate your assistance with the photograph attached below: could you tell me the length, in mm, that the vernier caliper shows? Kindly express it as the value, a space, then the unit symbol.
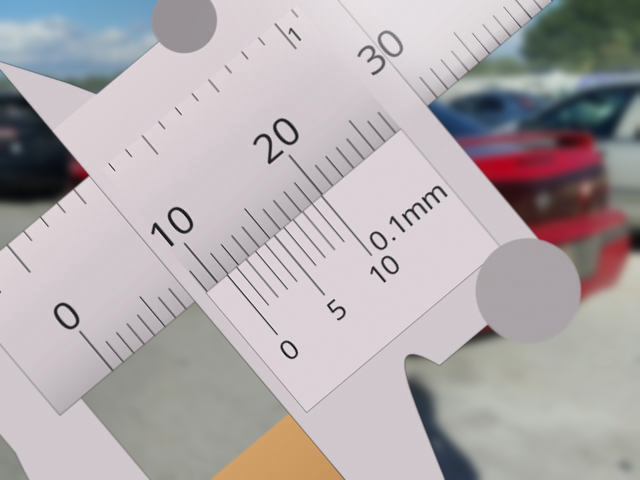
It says 10.9 mm
